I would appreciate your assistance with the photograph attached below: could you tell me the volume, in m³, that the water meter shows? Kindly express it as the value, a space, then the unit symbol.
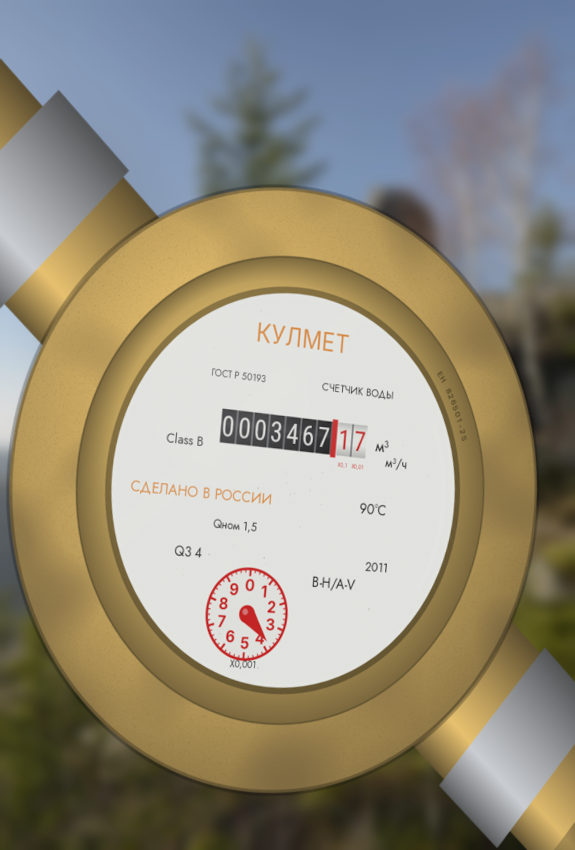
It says 3467.173 m³
